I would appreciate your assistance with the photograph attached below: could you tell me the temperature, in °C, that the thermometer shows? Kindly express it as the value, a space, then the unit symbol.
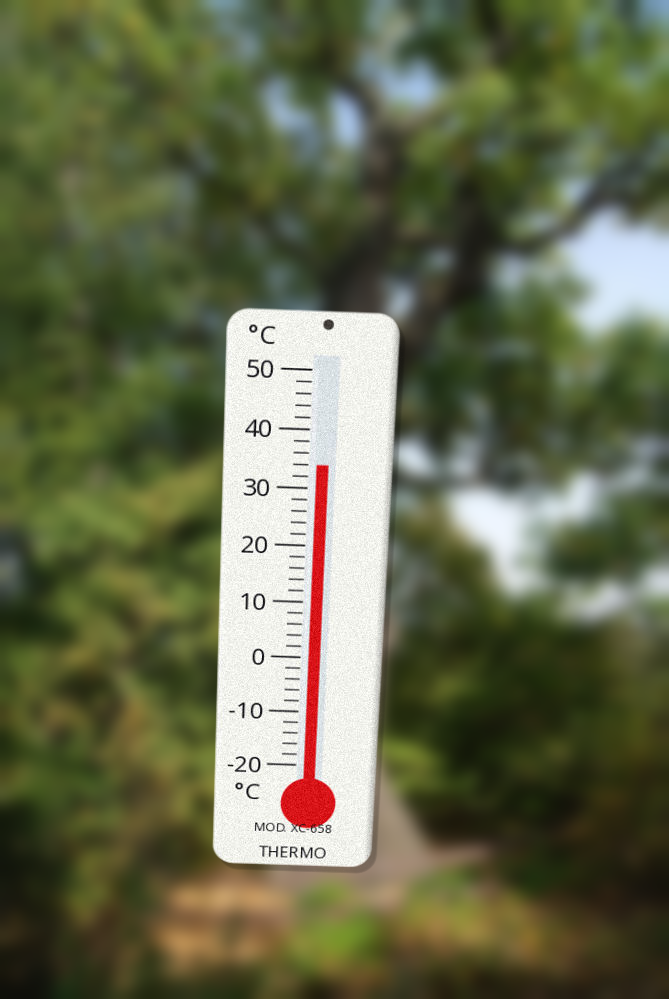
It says 34 °C
